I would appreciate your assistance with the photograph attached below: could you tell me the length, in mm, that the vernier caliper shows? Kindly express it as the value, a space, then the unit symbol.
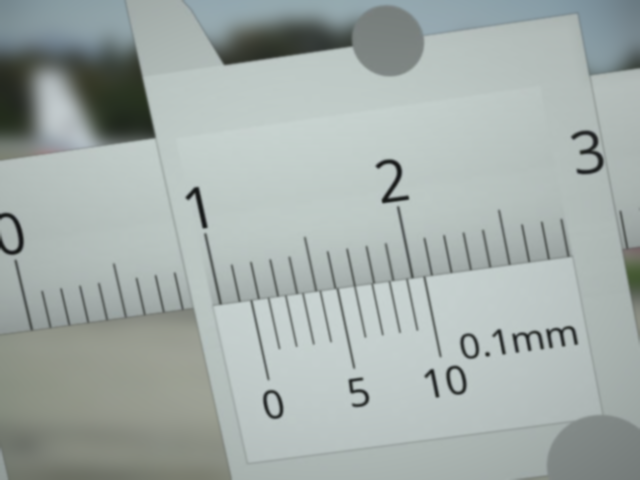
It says 11.6 mm
